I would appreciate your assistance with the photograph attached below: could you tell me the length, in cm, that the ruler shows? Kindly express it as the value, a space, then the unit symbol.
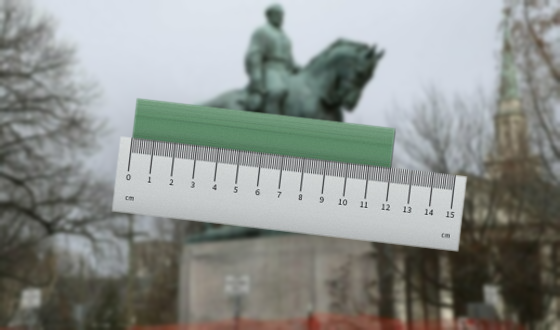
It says 12 cm
